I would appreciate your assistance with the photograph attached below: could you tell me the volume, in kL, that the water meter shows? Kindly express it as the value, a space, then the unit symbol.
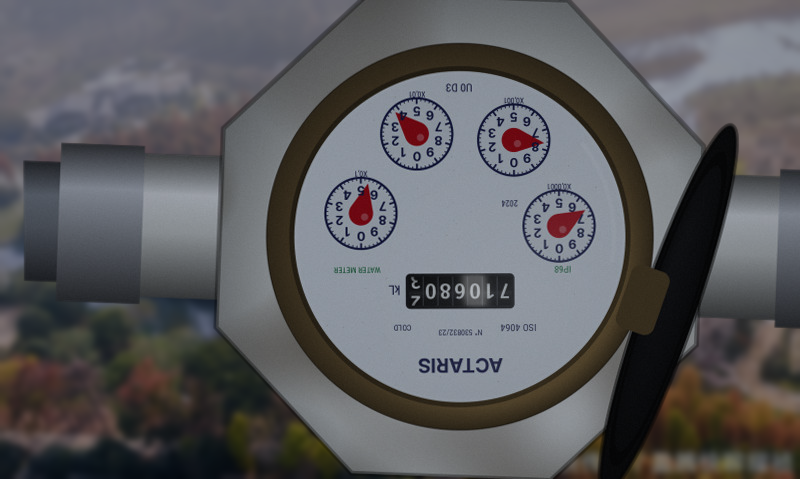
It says 7106802.5376 kL
